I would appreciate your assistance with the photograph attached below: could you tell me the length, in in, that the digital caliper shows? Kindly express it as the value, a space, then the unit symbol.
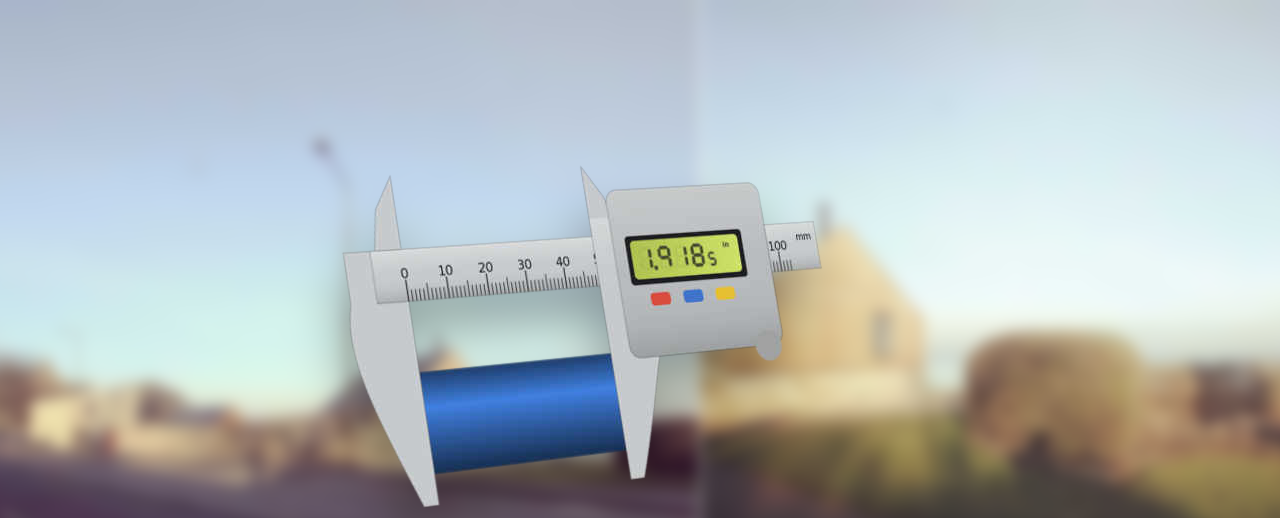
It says 1.9185 in
